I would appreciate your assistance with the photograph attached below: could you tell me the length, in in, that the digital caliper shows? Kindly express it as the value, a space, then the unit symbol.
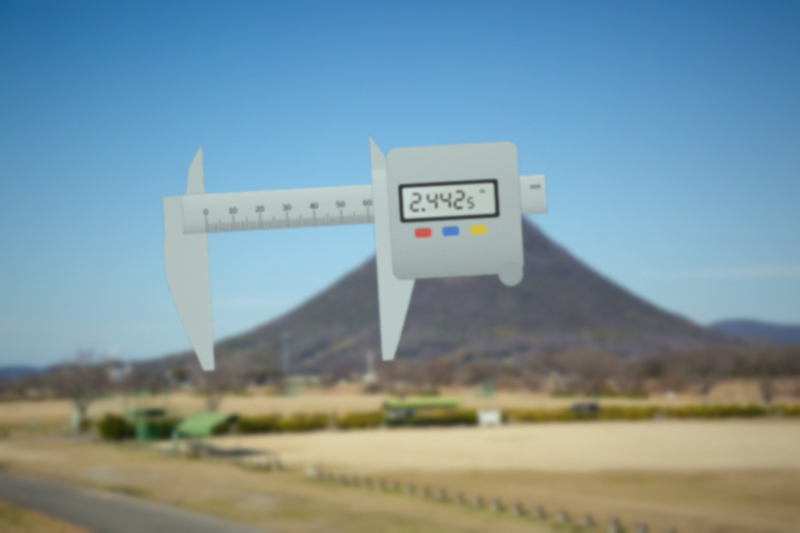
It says 2.4425 in
